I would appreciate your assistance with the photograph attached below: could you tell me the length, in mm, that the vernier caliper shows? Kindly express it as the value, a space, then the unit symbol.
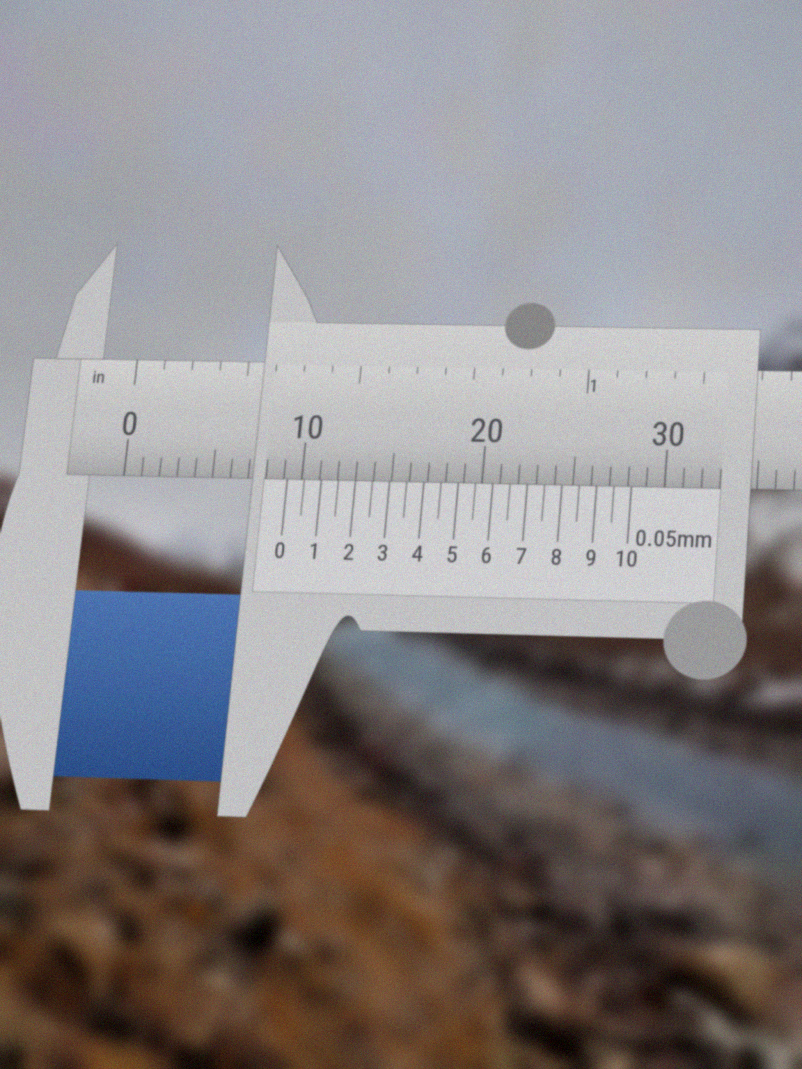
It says 9.2 mm
